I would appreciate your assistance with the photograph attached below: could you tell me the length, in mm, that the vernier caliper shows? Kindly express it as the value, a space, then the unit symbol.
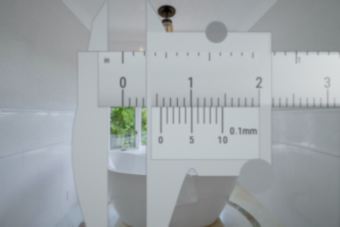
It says 5.6 mm
